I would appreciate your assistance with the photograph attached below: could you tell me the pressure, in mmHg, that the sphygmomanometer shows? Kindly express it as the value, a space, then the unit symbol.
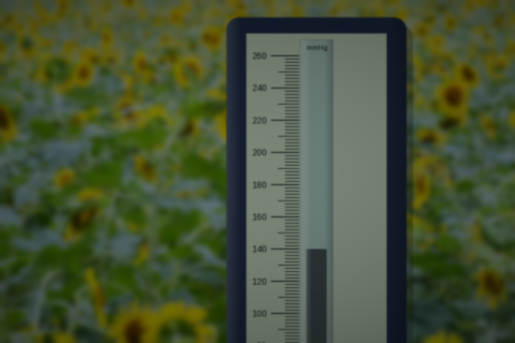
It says 140 mmHg
